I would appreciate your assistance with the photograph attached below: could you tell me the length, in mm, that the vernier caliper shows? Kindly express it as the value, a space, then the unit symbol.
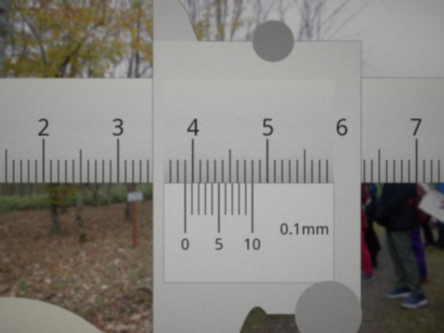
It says 39.0 mm
